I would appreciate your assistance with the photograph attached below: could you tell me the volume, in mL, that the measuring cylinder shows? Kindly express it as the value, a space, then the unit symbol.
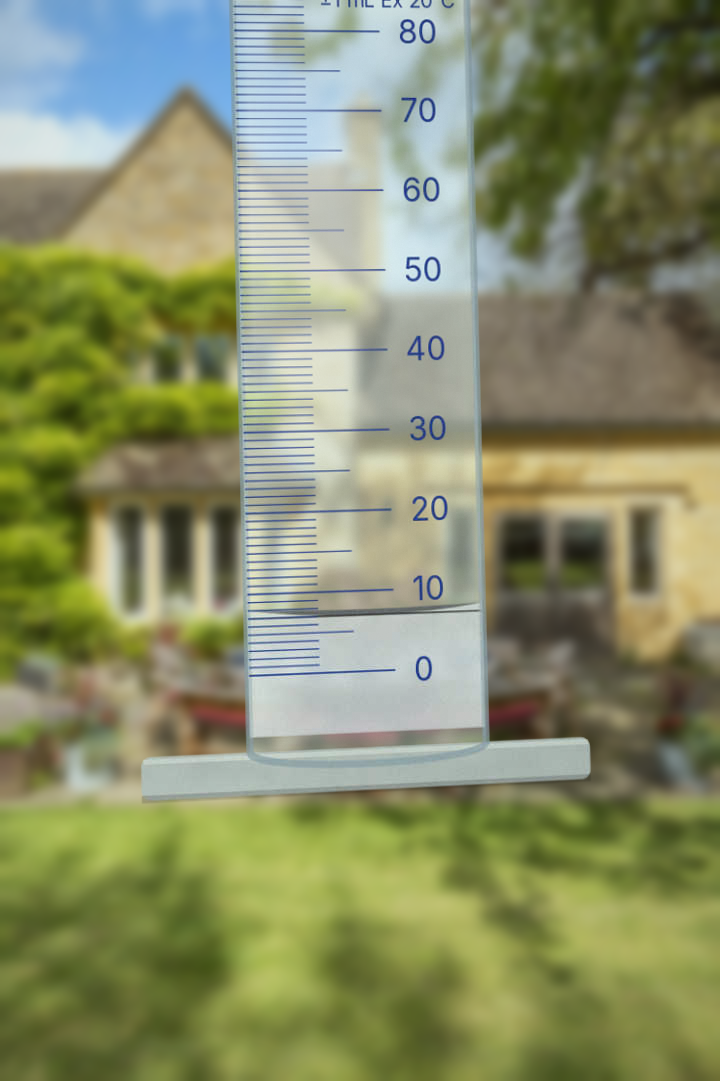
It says 7 mL
